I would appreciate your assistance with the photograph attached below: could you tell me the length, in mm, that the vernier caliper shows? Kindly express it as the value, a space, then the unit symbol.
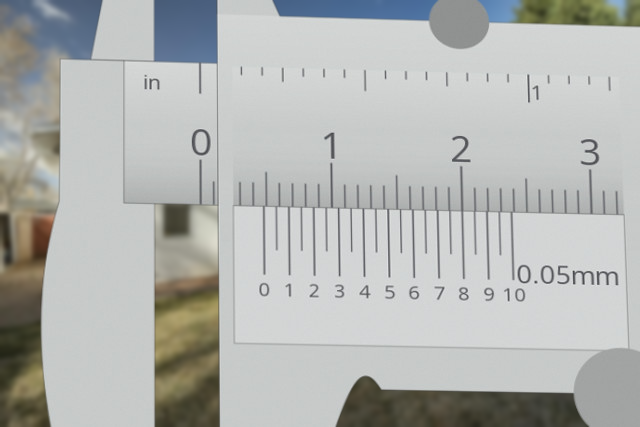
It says 4.8 mm
